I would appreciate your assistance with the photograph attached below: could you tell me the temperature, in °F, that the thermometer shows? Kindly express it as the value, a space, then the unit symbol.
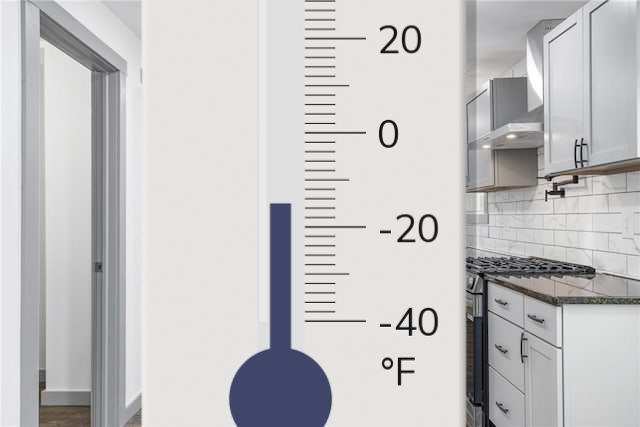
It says -15 °F
